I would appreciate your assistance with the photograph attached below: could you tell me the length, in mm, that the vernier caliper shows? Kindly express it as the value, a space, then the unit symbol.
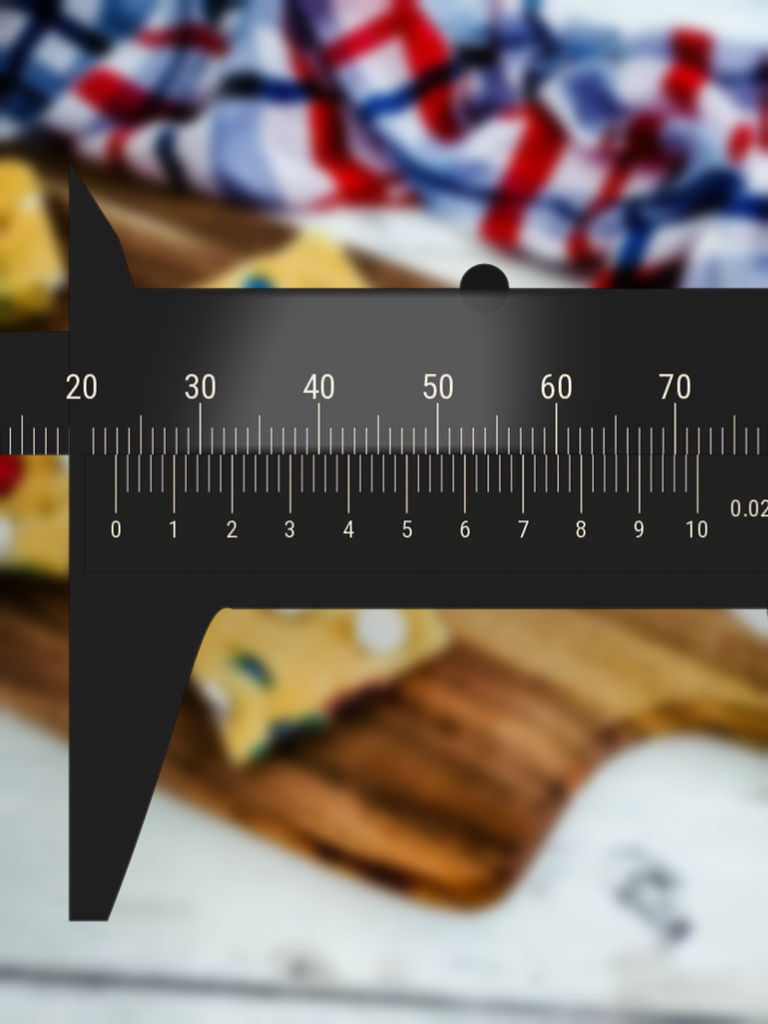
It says 22.9 mm
